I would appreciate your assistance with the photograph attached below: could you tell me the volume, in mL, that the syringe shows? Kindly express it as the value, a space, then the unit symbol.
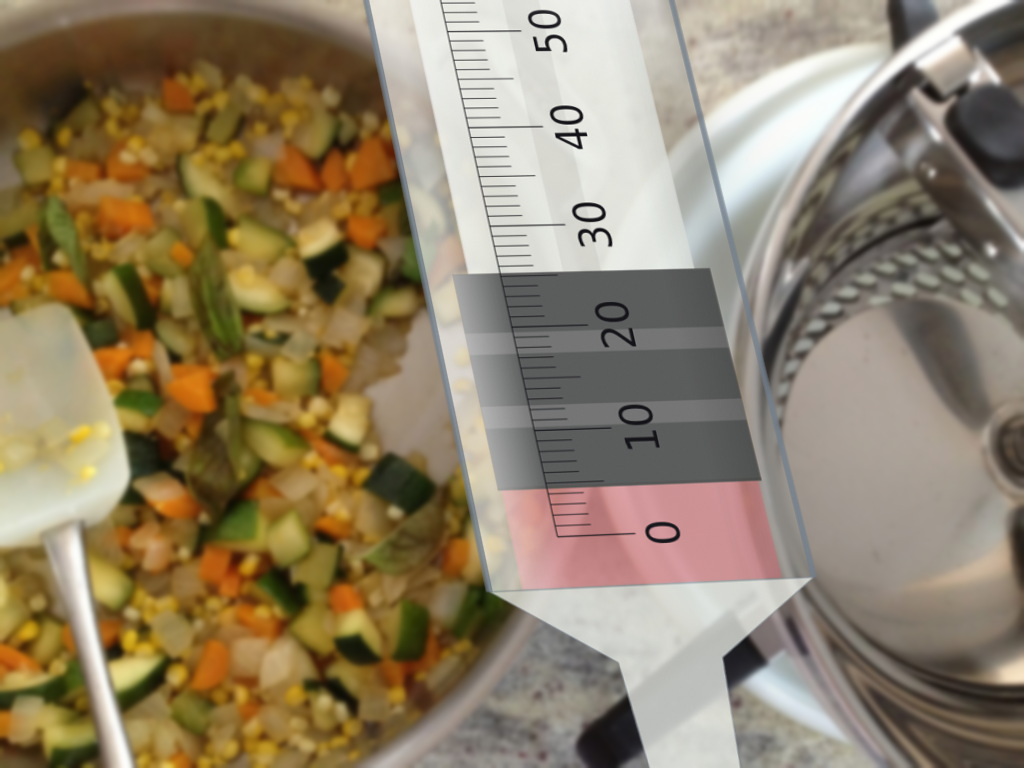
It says 4.5 mL
